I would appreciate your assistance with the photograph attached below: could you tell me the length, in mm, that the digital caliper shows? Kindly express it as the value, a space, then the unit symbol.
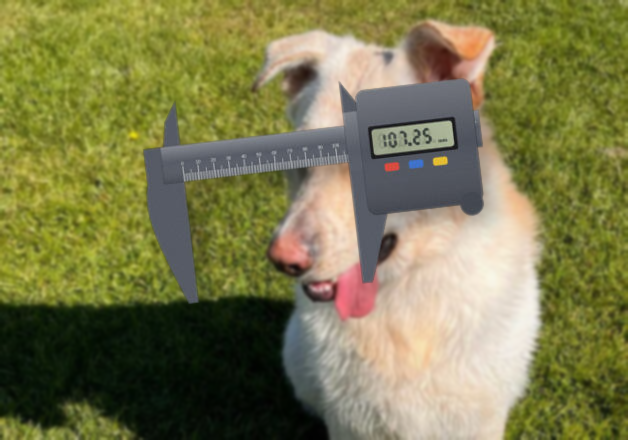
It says 107.25 mm
